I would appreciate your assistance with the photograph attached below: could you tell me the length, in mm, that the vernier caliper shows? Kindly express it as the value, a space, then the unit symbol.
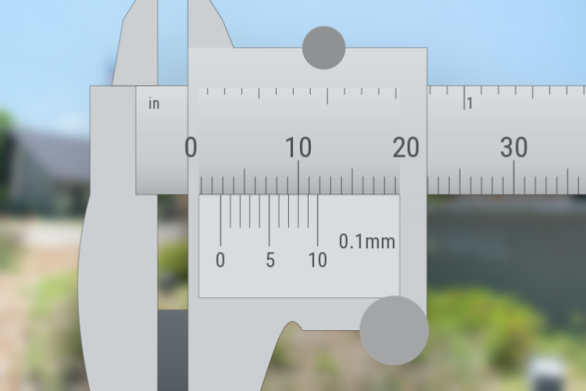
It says 2.8 mm
